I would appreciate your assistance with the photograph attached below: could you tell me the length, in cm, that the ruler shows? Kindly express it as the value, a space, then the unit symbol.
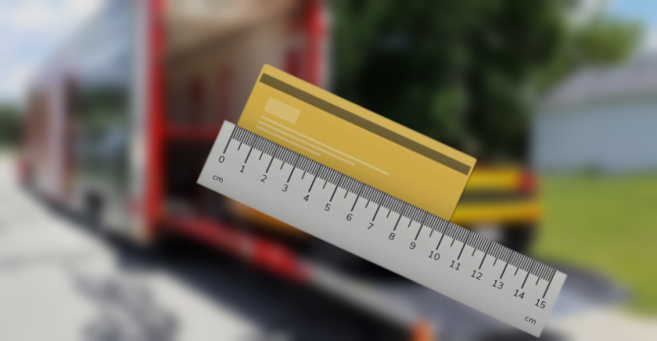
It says 10 cm
